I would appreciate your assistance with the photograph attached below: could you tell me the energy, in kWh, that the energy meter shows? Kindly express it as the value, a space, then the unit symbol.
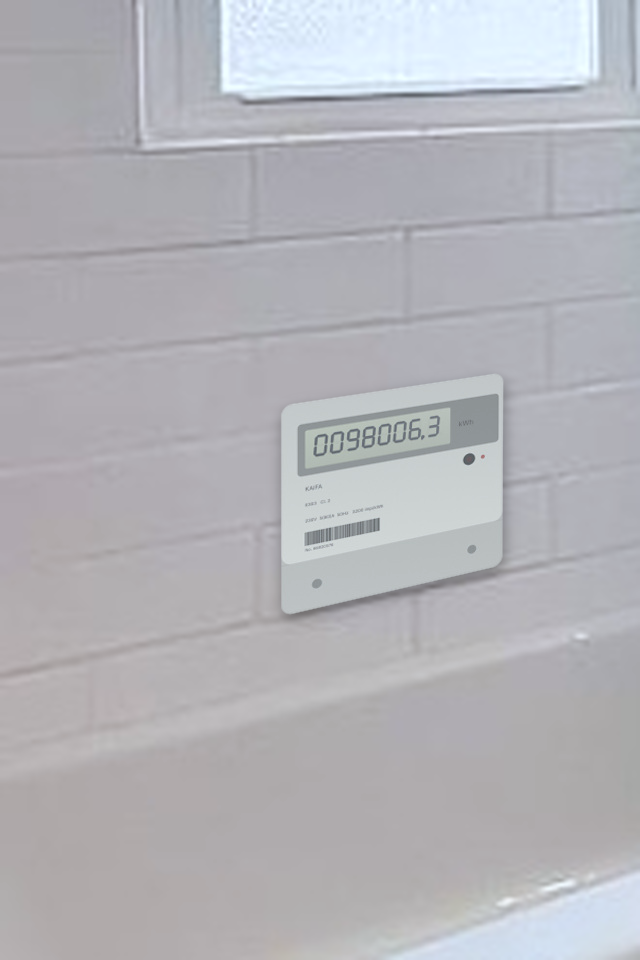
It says 98006.3 kWh
